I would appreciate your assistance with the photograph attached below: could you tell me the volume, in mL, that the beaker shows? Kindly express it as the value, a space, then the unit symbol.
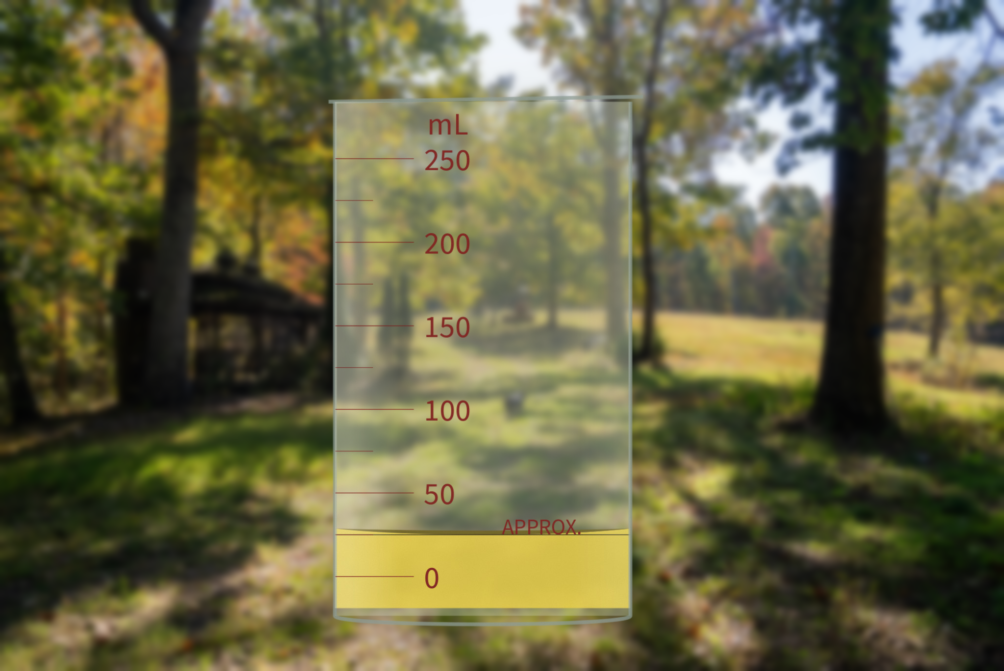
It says 25 mL
